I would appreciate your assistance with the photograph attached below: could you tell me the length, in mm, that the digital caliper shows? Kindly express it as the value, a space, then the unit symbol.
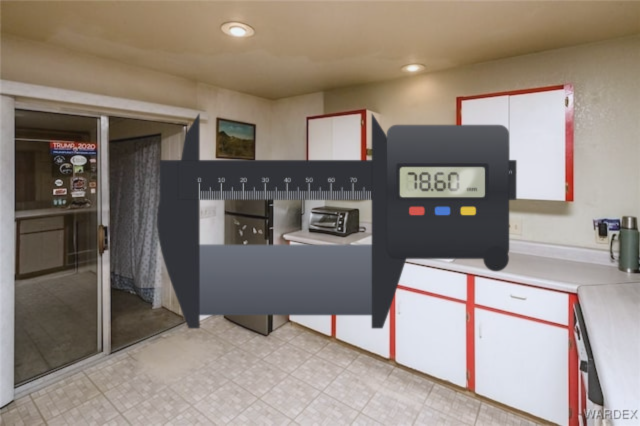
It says 78.60 mm
